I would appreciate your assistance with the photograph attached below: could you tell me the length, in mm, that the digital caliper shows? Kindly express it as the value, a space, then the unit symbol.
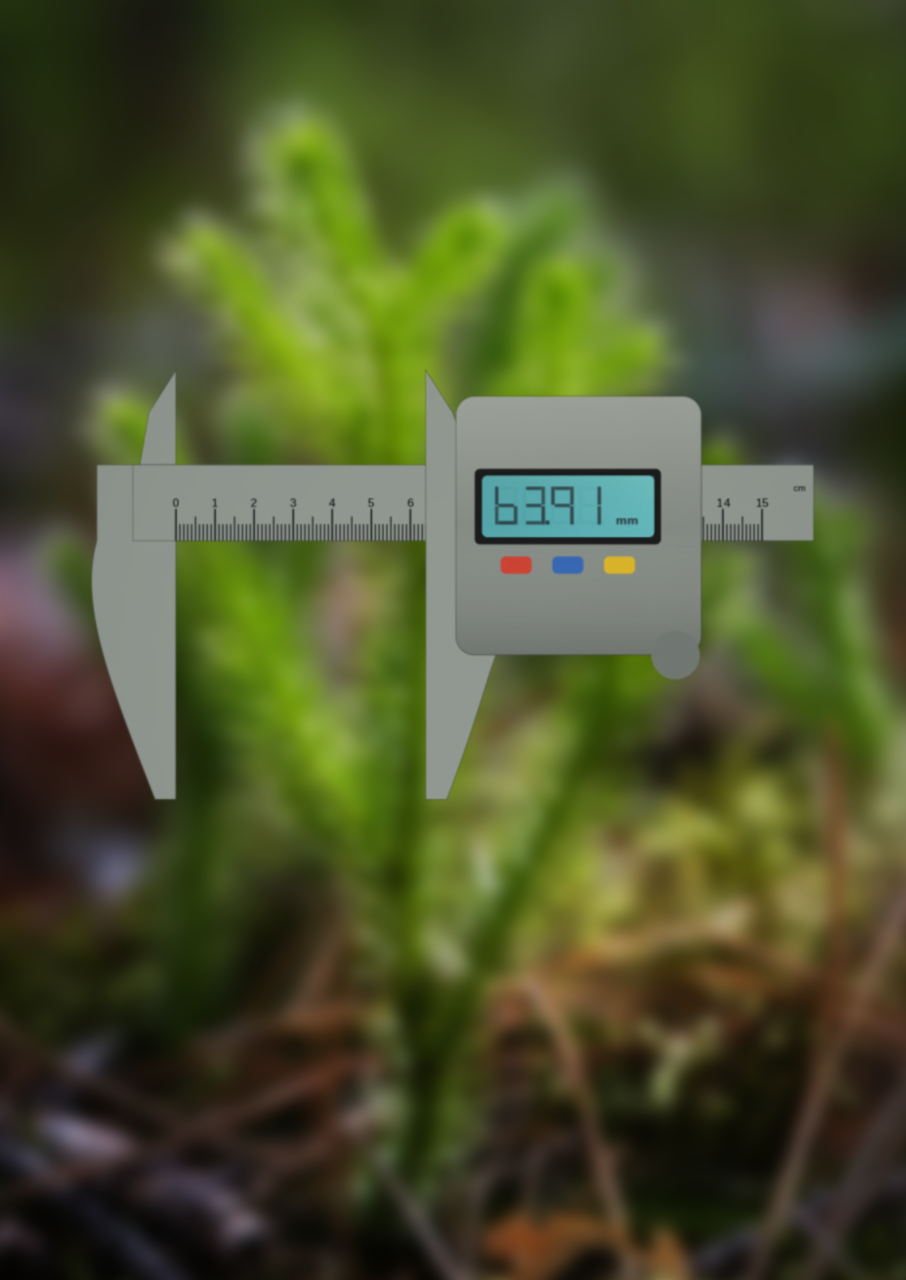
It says 63.91 mm
